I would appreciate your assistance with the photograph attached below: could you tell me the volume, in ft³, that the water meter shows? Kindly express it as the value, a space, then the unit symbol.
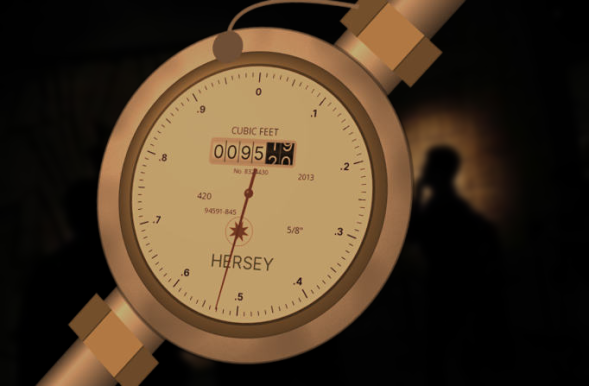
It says 9519.53 ft³
